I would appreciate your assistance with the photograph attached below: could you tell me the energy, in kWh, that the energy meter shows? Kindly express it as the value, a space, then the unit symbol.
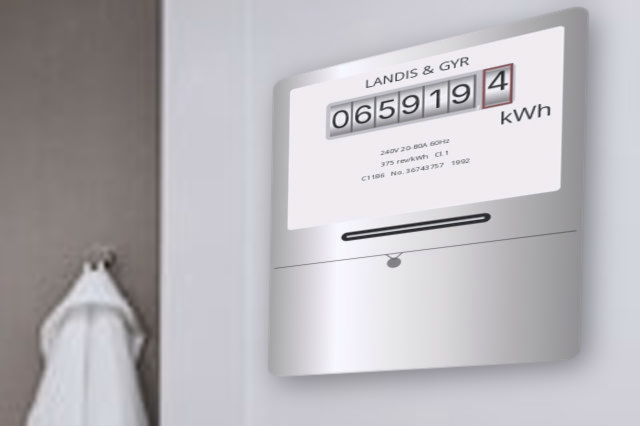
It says 65919.4 kWh
